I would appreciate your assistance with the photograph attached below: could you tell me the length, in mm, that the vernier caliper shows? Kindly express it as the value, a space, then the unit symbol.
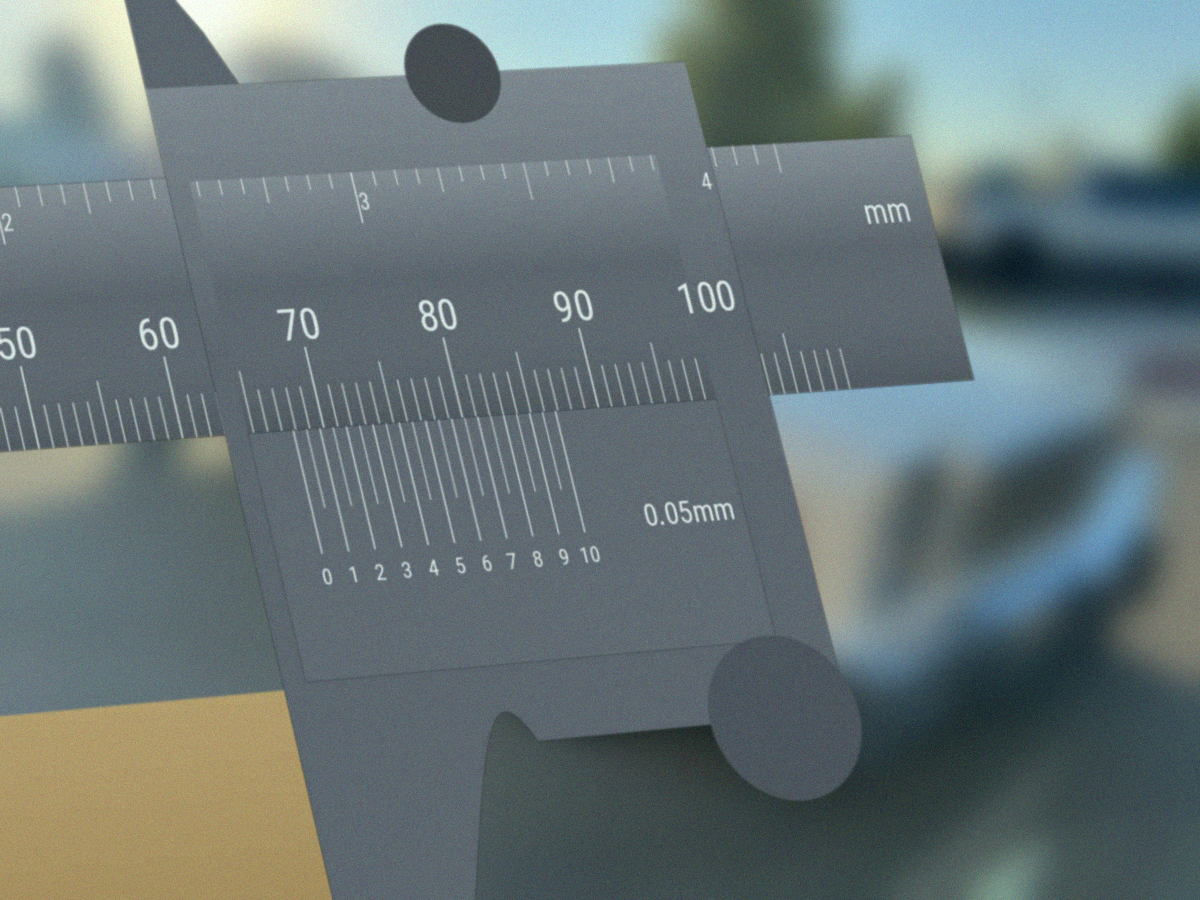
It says 67.8 mm
